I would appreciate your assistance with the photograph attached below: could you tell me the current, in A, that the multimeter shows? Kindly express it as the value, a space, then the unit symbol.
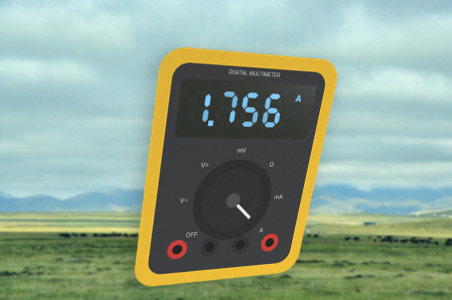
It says 1.756 A
